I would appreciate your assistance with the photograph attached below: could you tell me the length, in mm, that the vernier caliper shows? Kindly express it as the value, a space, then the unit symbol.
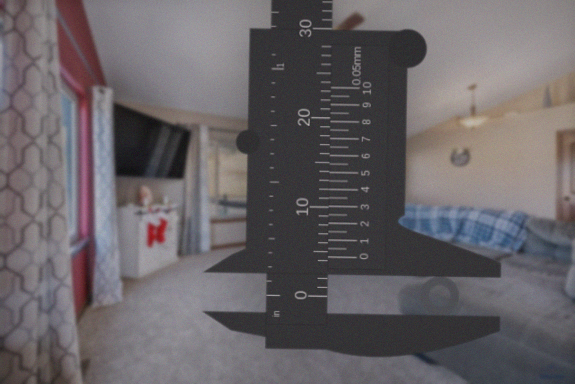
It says 4.4 mm
